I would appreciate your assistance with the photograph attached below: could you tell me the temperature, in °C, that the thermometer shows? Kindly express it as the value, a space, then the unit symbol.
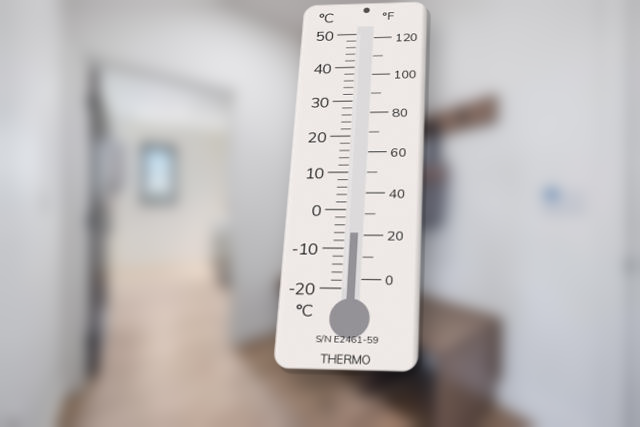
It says -6 °C
